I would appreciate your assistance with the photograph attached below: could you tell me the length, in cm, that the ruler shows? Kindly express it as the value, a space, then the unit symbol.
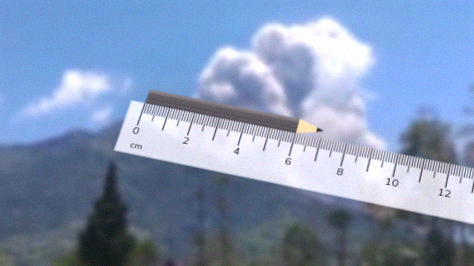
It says 7 cm
